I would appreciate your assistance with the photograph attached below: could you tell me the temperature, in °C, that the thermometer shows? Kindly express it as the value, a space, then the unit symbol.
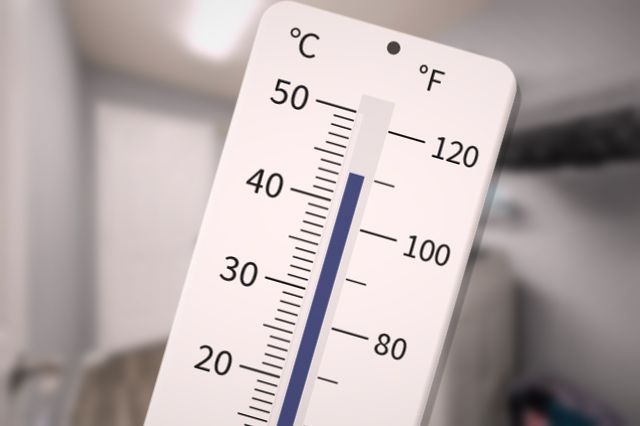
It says 43.5 °C
